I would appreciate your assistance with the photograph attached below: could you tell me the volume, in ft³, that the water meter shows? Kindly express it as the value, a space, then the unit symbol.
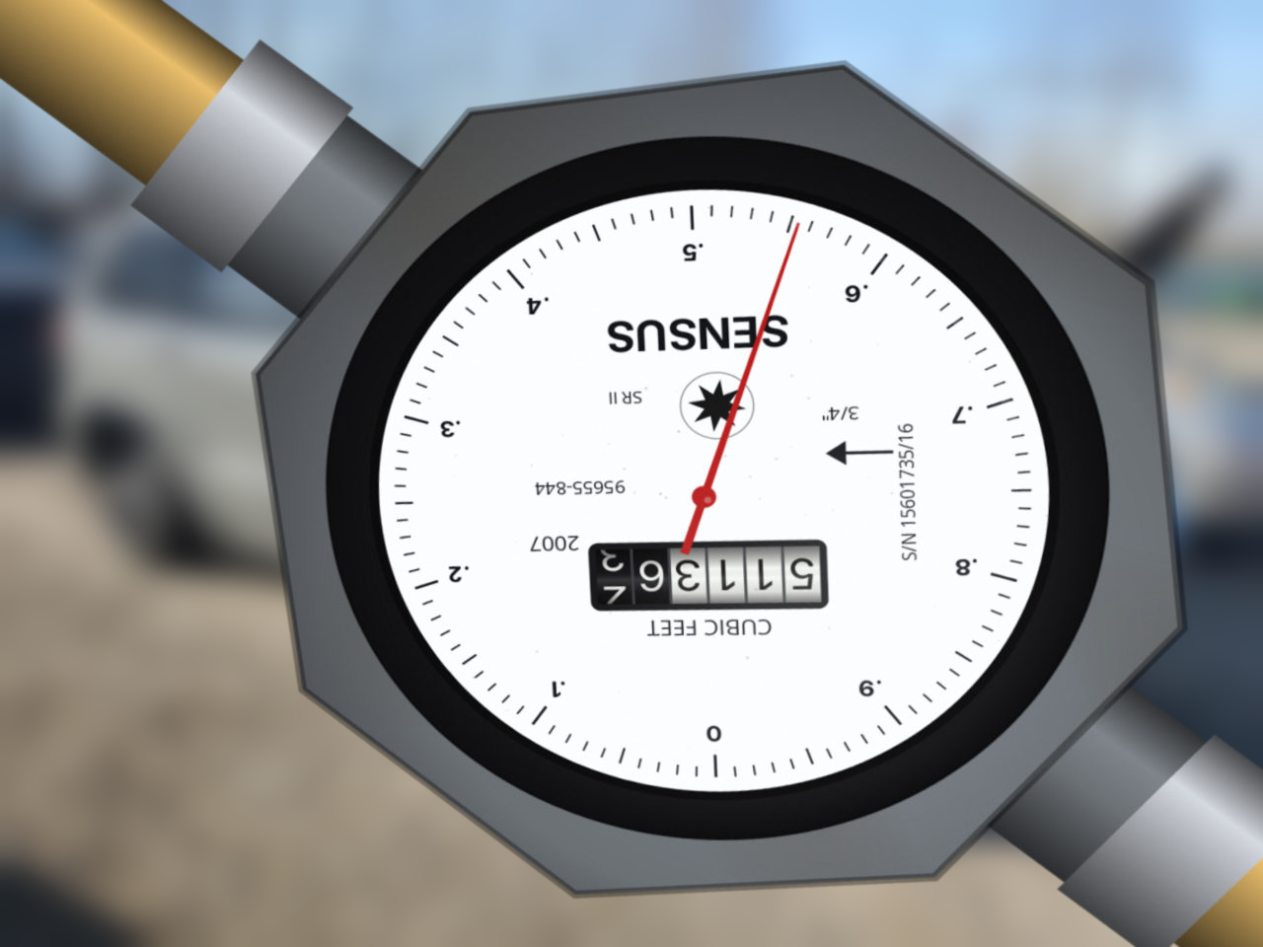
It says 511362.55 ft³
